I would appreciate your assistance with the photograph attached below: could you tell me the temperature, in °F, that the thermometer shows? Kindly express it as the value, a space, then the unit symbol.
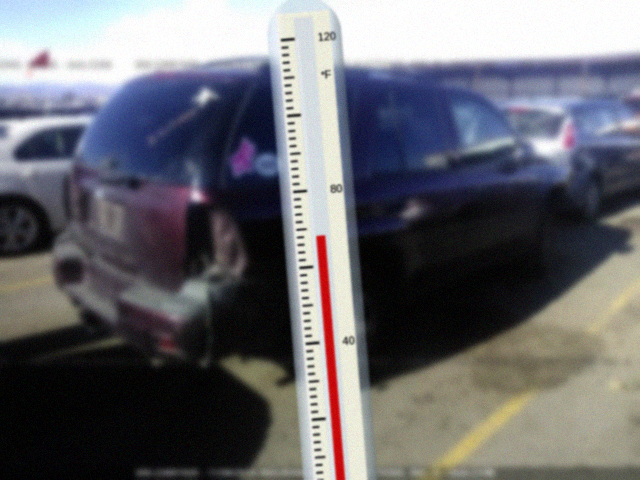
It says 68 °F
